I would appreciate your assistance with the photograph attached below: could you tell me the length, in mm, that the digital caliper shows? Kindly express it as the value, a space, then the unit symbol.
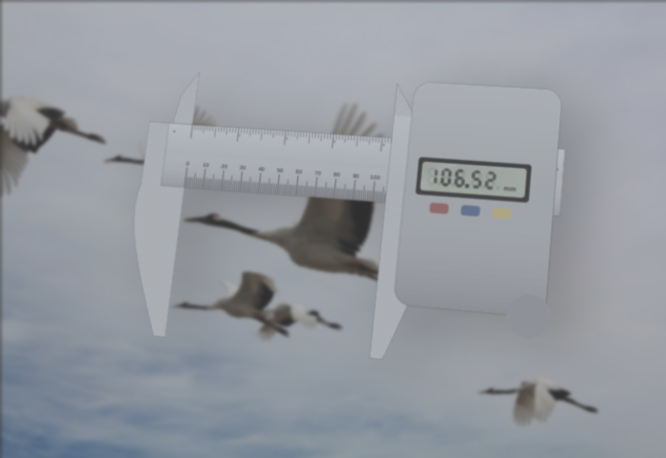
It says 106.52 mm
